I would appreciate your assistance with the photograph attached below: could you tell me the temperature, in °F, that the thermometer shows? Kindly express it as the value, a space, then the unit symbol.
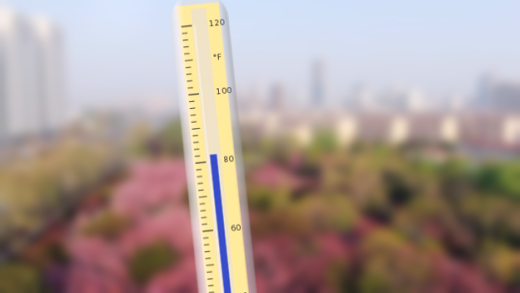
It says 82 °F
